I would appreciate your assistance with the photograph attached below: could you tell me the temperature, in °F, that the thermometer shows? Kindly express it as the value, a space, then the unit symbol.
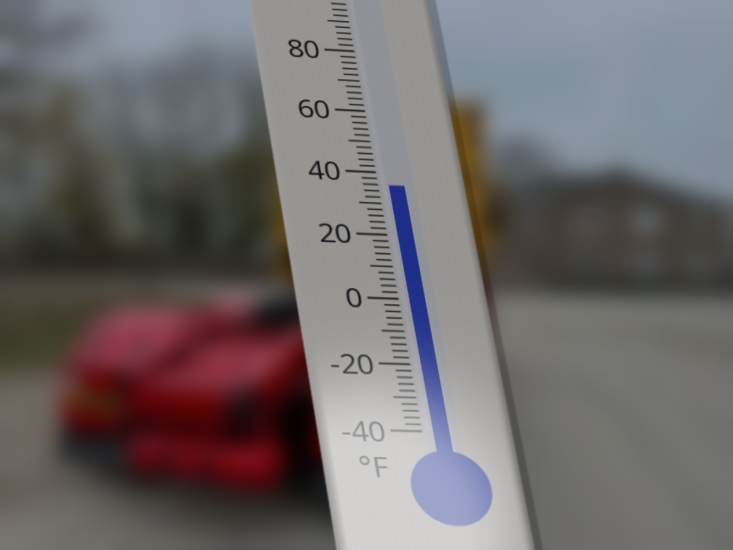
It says 36 °F
